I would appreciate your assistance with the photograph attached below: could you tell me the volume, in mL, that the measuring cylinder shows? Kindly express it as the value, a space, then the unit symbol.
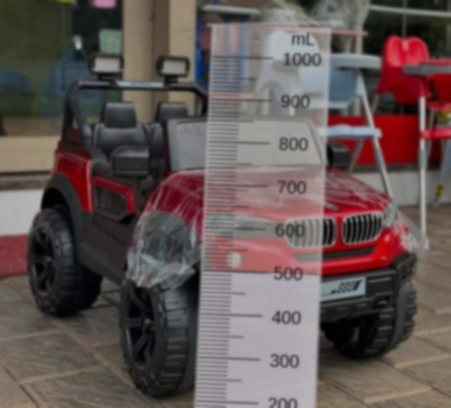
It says 500 mL
